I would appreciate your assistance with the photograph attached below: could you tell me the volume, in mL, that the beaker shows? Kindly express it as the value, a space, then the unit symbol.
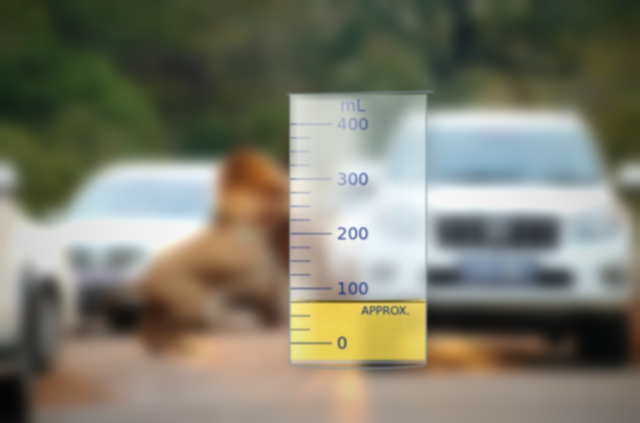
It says 75 mL
